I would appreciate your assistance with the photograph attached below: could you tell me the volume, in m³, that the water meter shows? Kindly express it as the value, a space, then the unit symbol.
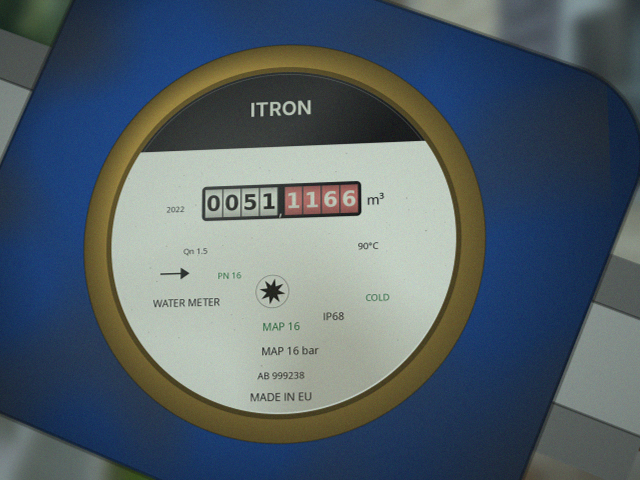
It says 51.1166 m³
